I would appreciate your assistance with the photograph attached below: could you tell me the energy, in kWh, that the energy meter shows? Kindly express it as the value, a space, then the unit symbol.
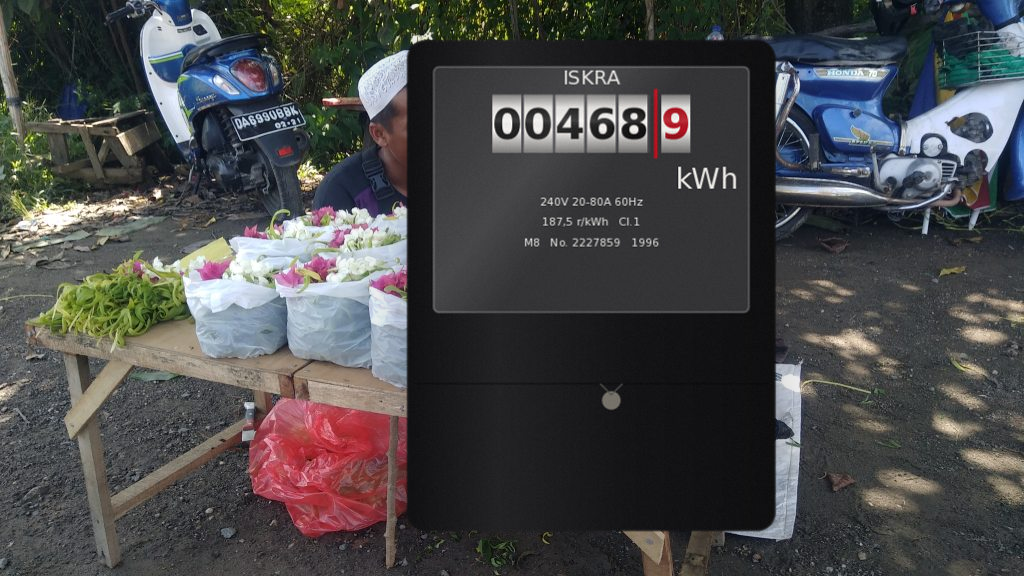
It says 468.9 kWh
